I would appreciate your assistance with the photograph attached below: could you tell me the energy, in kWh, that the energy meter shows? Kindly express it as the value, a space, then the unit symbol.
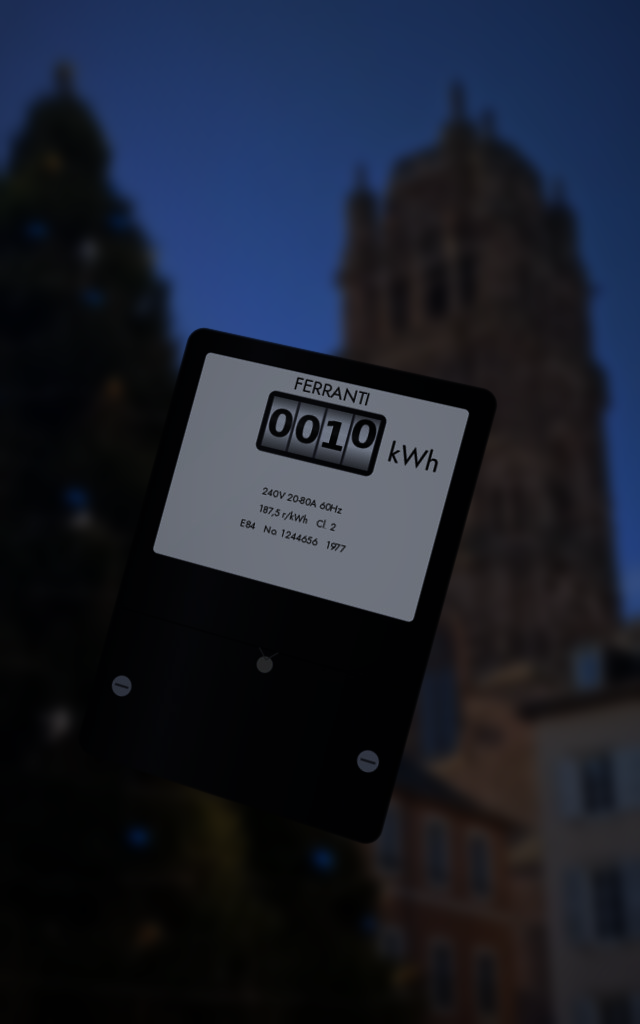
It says 10 kWh
